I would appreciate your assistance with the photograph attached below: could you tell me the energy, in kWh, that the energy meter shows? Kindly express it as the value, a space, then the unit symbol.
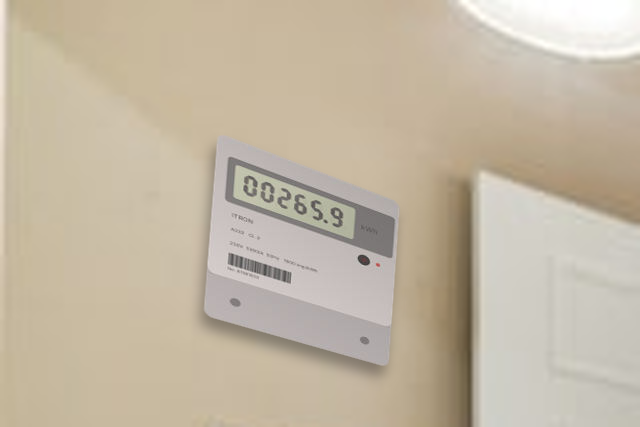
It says 265.9 kWh
